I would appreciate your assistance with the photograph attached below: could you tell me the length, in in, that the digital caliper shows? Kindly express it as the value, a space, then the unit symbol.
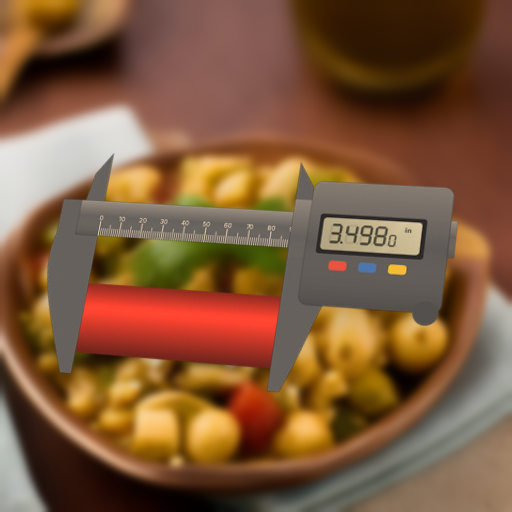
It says 3.4980 in
